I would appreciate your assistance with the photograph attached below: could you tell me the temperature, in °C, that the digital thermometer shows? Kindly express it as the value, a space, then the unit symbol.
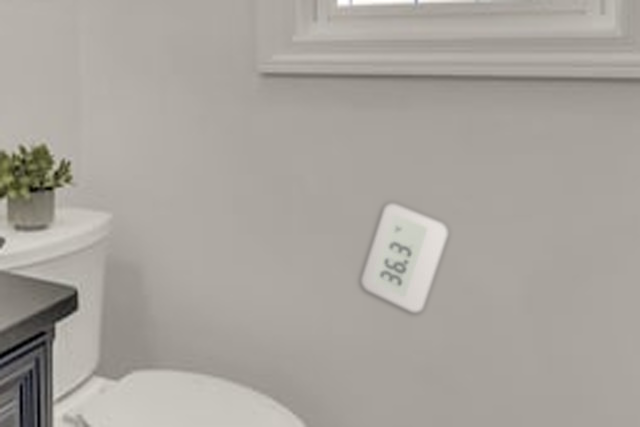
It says 36.3 °C
